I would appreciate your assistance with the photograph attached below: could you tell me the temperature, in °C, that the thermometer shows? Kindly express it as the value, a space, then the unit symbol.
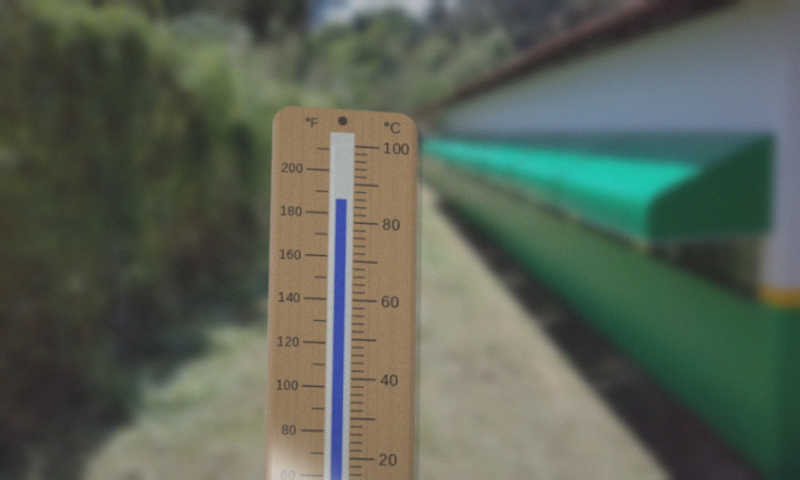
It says 86 °C
